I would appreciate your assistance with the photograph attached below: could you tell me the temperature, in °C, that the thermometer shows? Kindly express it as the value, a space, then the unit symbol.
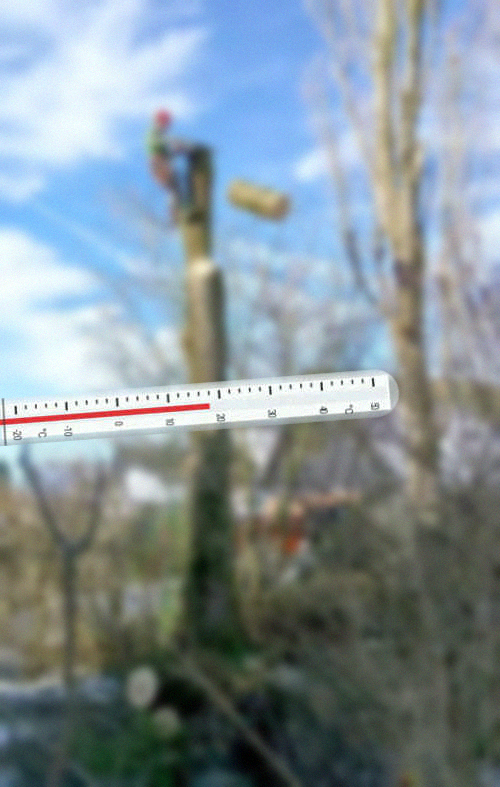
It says 18 °C
